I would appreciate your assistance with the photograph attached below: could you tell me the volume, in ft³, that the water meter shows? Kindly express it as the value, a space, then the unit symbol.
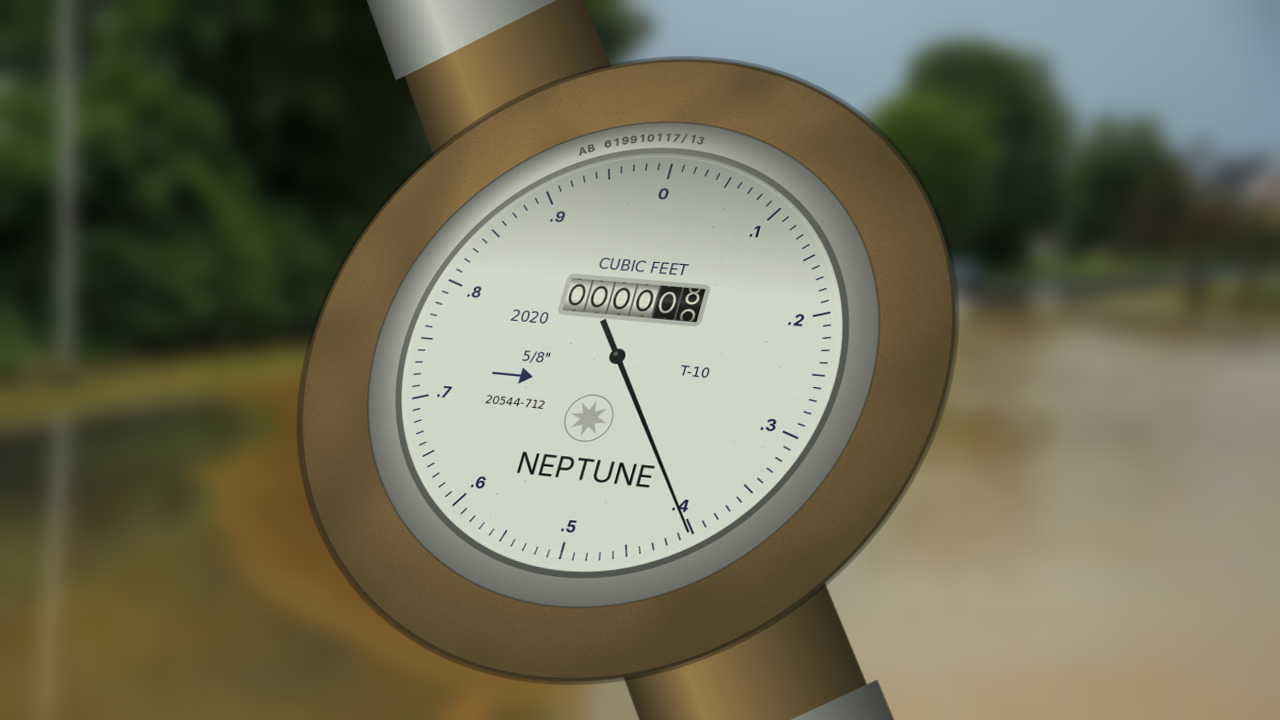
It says 8.40 ft³
